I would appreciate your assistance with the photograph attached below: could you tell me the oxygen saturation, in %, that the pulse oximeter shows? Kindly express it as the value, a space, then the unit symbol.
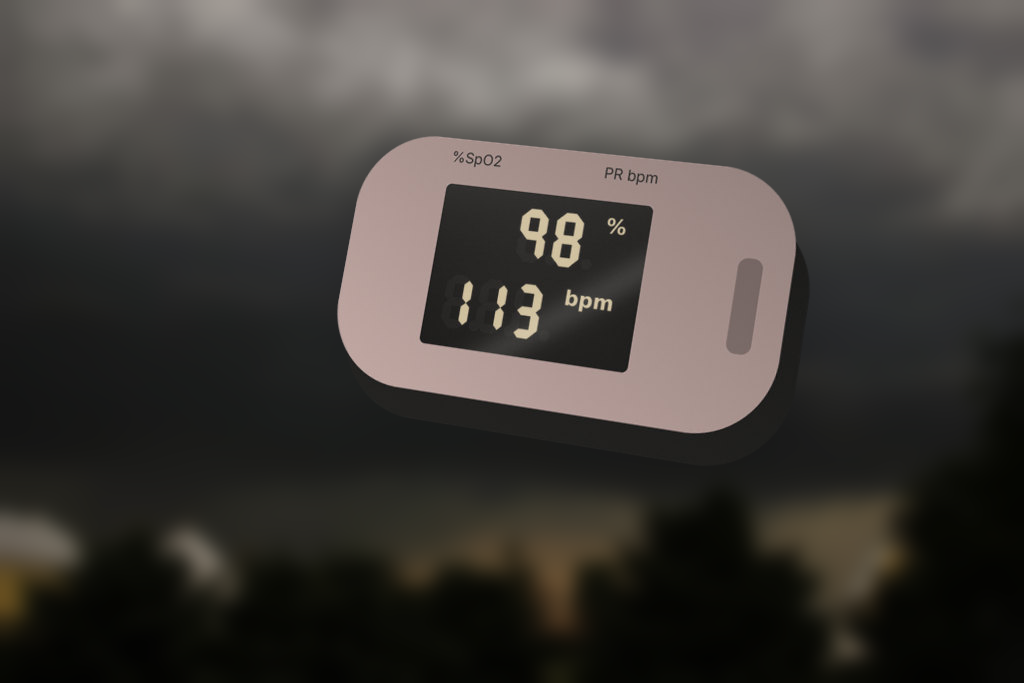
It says 98 %
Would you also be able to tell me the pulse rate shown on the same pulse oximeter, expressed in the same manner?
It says 113 bpm
